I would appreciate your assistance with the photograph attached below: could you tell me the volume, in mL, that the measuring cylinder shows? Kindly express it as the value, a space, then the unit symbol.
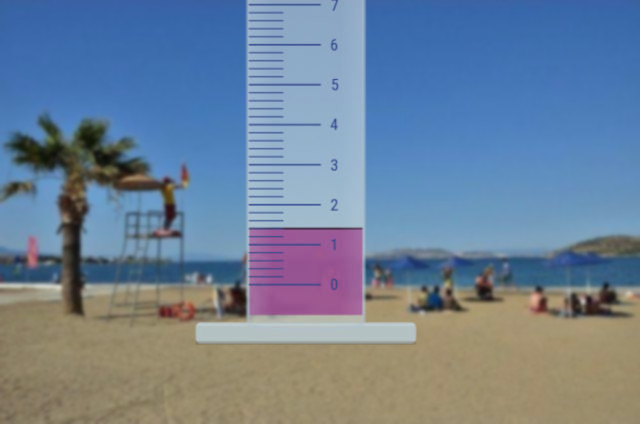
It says 1.4 mL
